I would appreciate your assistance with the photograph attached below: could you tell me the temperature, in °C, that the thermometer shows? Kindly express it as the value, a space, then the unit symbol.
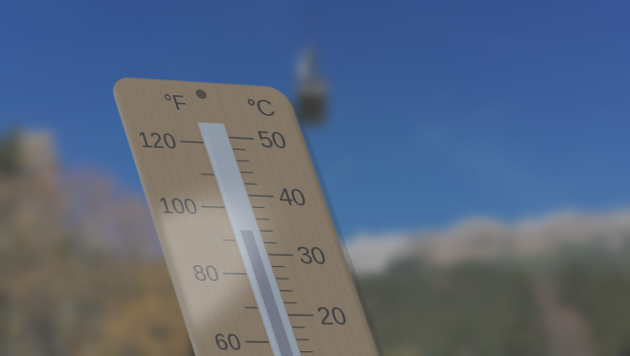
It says 34 °C
